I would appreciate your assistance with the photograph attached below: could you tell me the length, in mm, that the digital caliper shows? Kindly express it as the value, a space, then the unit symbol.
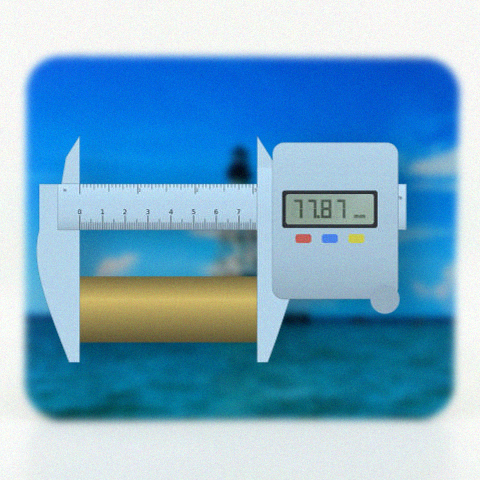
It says 77.87 mm
